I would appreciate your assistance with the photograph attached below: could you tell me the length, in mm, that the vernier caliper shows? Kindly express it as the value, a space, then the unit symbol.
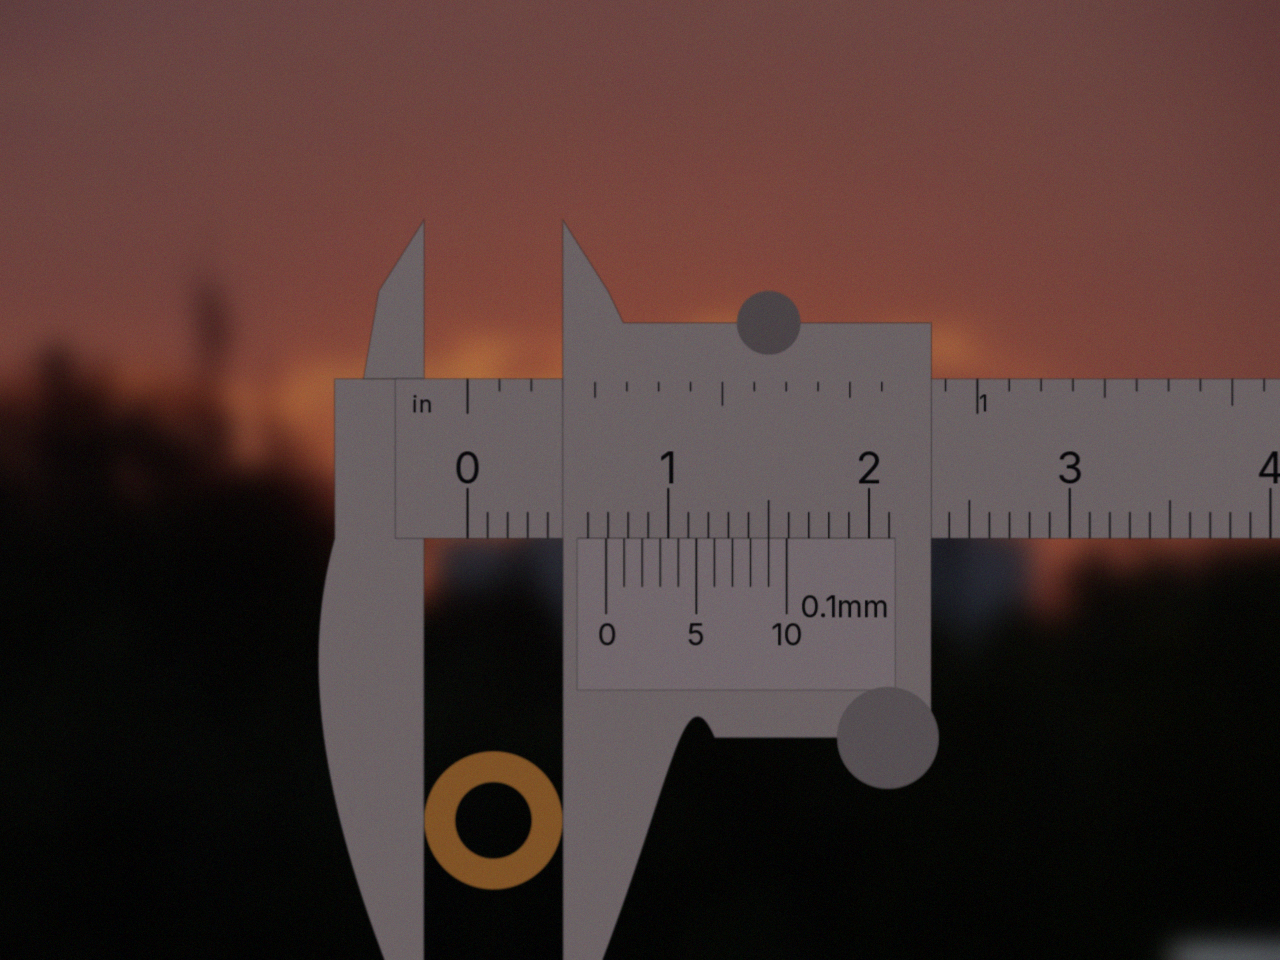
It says 6.9 mm
